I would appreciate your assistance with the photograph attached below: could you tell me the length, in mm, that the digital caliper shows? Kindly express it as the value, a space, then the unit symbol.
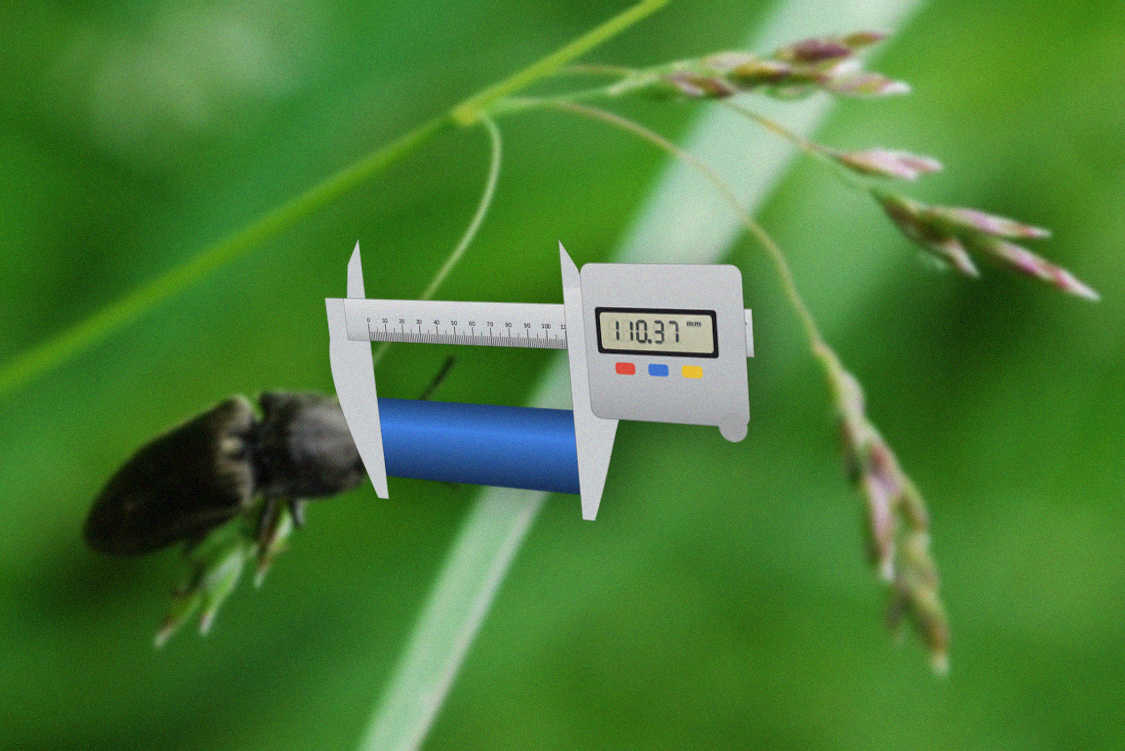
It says 110.37 mm
